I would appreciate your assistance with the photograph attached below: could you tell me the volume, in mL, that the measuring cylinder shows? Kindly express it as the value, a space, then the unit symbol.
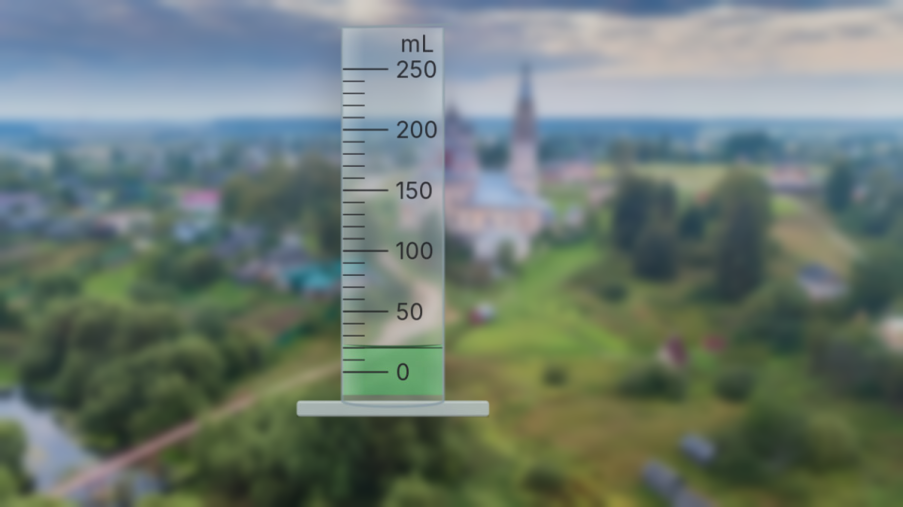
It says 20 mL
